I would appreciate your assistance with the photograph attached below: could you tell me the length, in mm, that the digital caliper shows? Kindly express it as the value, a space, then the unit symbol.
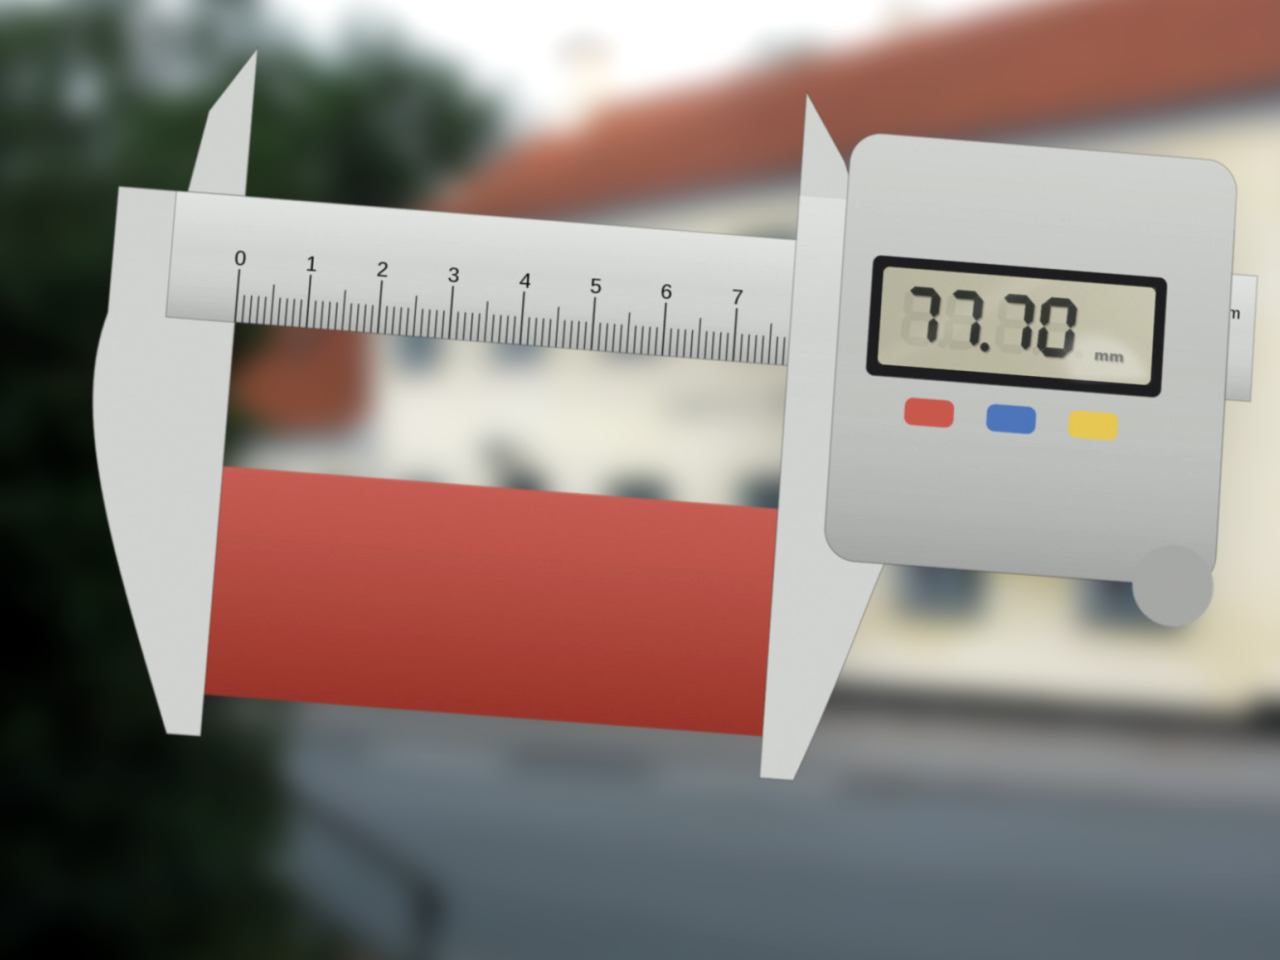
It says 77.70 mm
